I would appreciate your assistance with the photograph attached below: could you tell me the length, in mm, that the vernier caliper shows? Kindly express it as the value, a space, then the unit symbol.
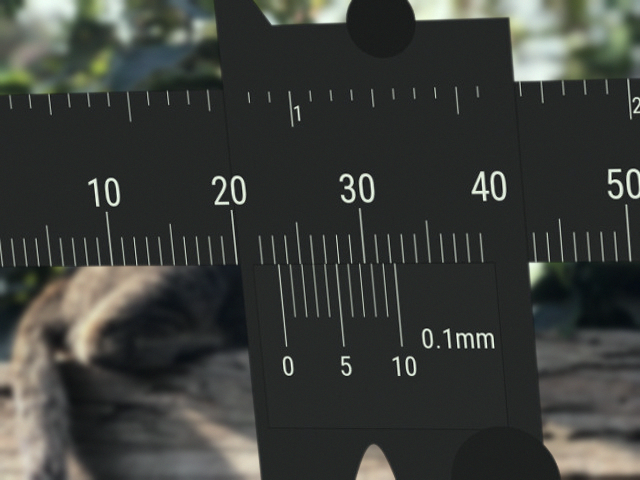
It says 23.3 mm
